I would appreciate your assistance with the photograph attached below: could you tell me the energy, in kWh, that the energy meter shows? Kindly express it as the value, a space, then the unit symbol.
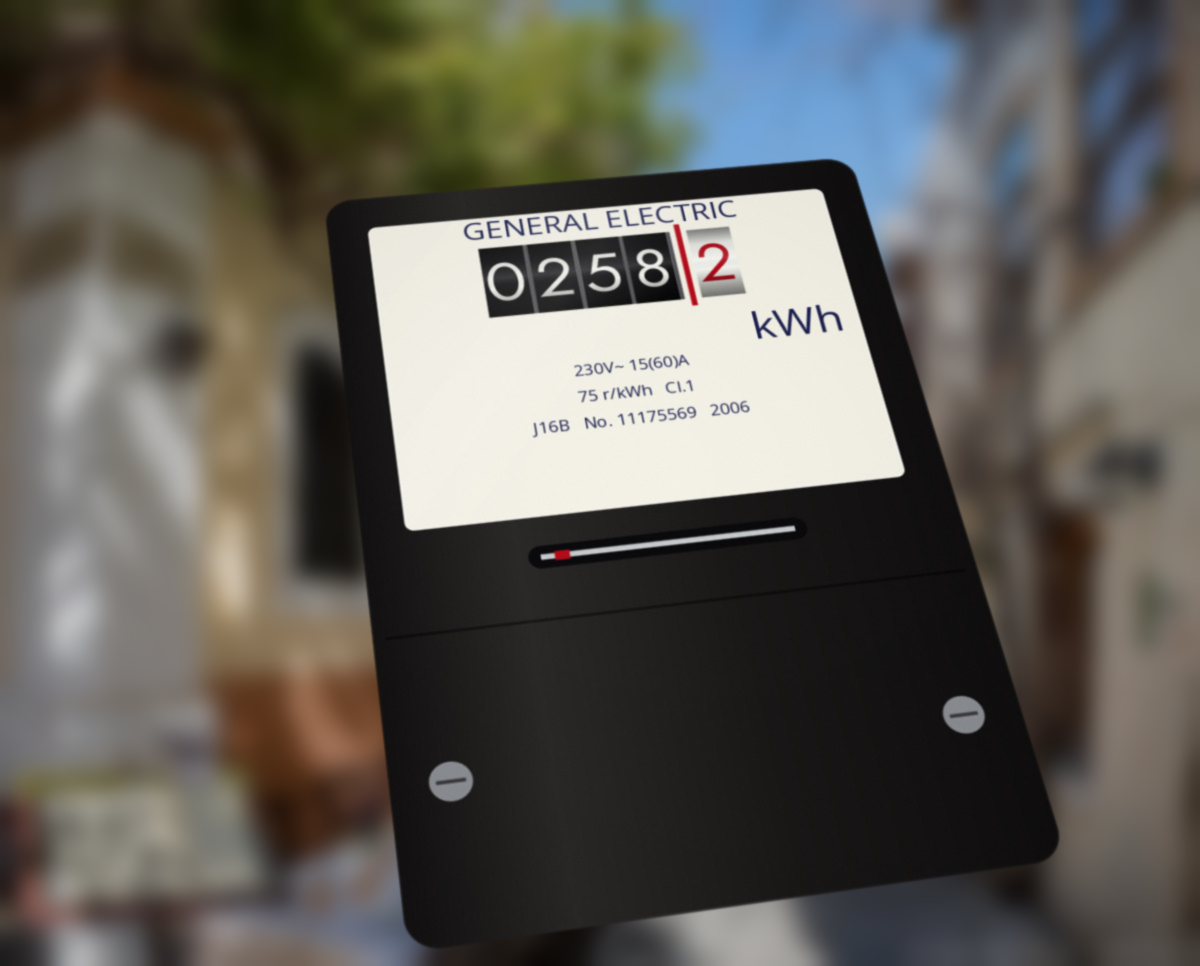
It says 258.2 kWh
